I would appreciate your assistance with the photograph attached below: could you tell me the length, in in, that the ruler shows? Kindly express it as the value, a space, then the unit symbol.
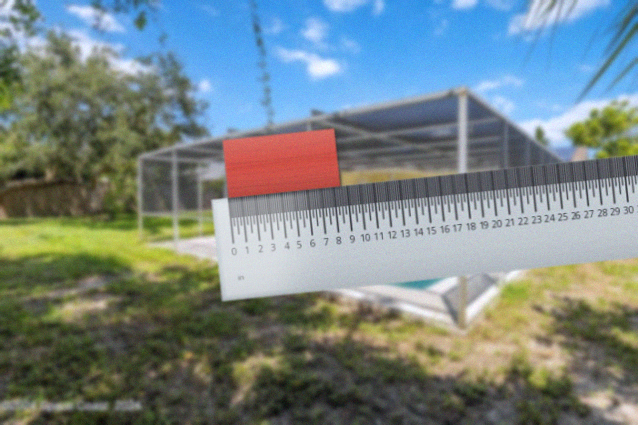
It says 8.5 in
